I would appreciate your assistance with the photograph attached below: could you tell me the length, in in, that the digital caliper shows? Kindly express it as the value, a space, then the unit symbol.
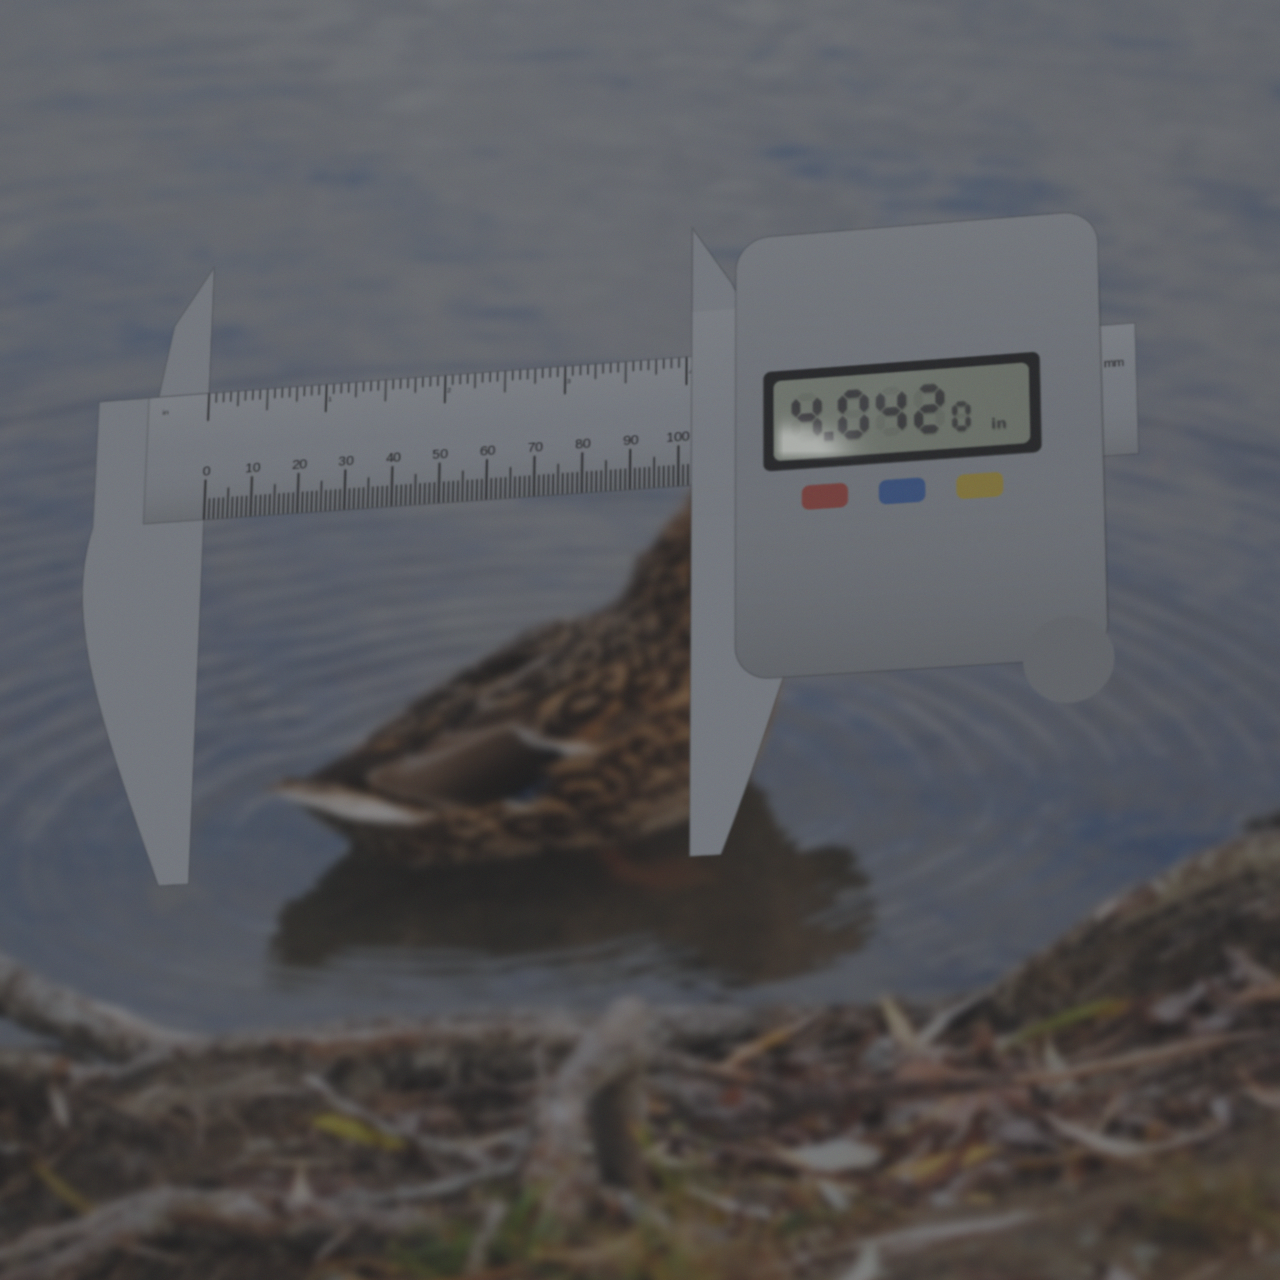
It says 4.0420 in
